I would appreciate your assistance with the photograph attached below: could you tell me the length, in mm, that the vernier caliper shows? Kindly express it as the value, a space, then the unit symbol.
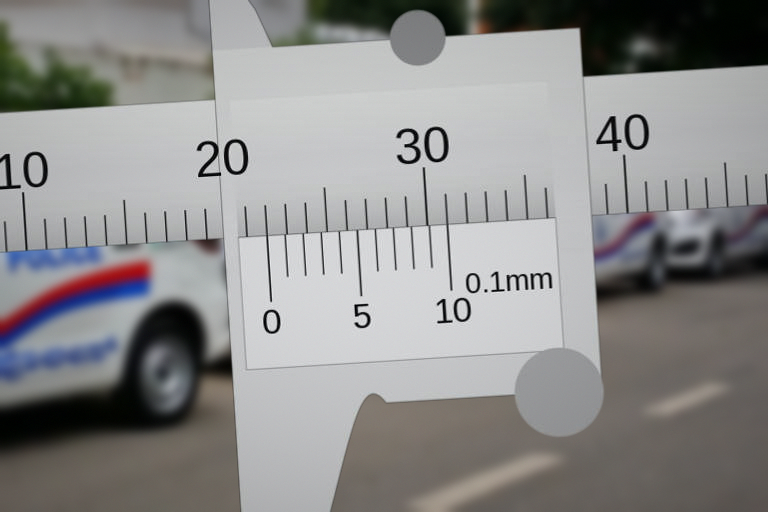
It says 22.0 mm
